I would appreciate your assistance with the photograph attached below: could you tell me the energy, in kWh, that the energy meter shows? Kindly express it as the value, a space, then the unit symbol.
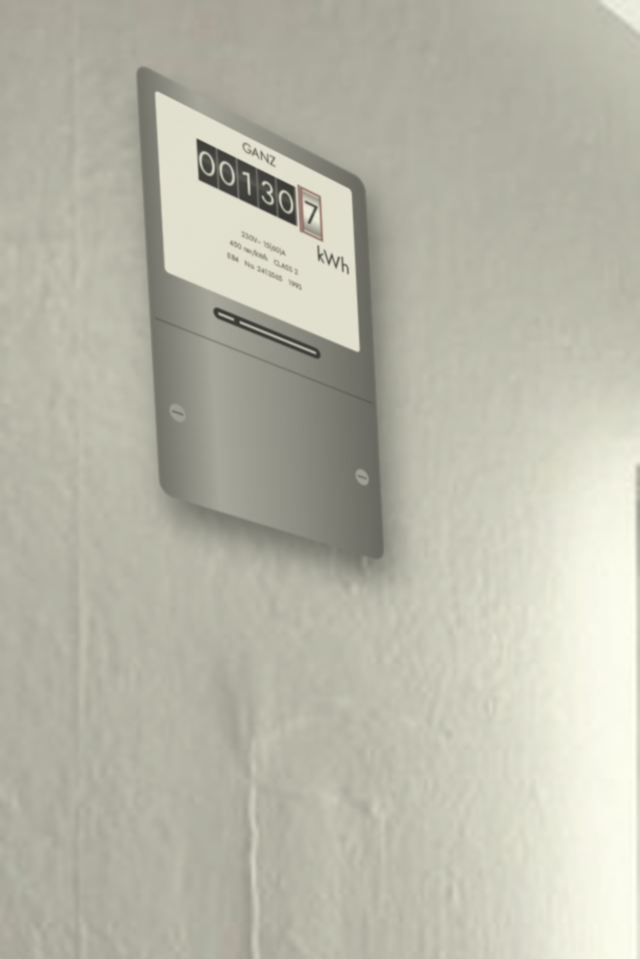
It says 130.7 kWh
